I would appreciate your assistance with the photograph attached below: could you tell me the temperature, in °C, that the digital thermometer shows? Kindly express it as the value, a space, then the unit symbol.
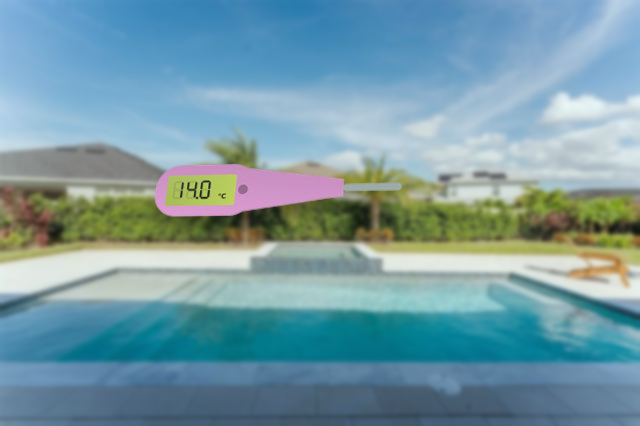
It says 14.0 °C
